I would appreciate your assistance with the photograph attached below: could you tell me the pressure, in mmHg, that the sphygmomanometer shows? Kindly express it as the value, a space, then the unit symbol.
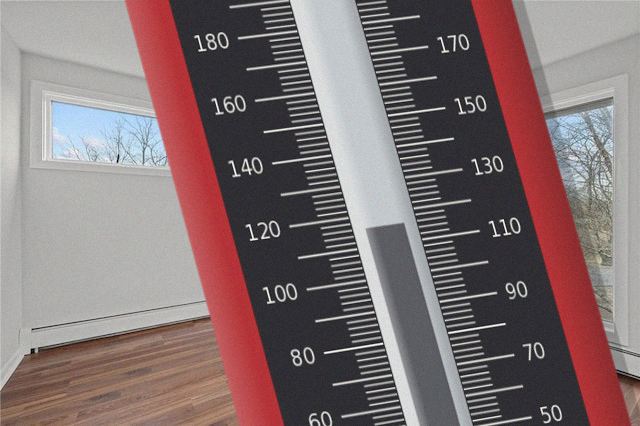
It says 116 mmHg
